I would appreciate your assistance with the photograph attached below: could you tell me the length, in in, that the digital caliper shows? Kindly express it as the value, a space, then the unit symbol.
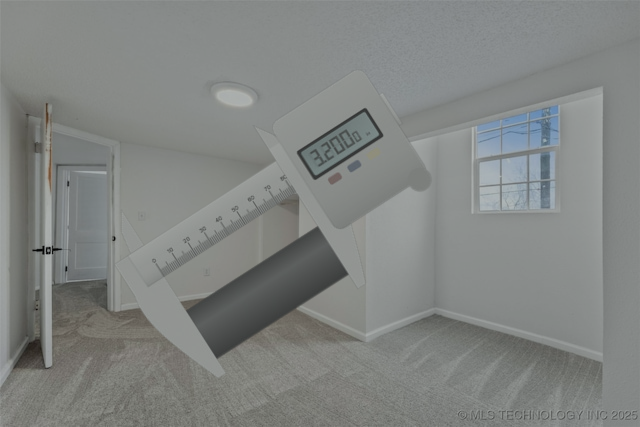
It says 3.2000 in
